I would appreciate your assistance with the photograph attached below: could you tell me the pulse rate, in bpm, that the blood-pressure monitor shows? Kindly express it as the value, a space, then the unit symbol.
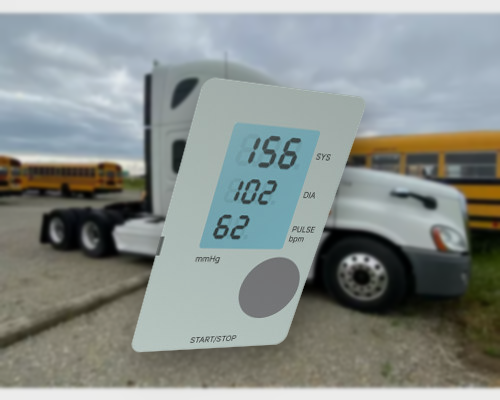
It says 62 bpm
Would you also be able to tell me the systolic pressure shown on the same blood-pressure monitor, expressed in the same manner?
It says 156 mmHg
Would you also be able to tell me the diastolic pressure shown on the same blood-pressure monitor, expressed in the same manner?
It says 102 mmHg
